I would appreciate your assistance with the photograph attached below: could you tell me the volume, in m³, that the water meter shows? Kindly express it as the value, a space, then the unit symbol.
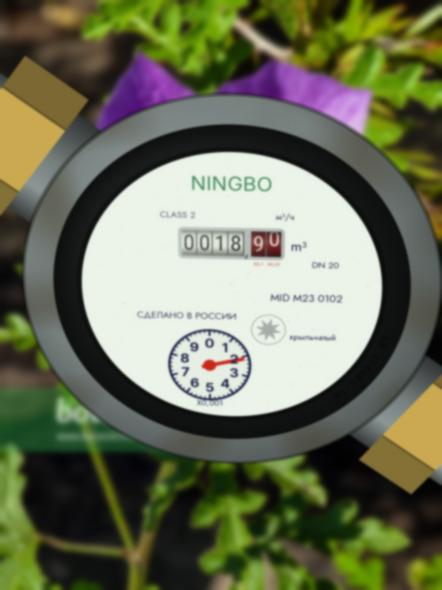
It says 18.902 m³
